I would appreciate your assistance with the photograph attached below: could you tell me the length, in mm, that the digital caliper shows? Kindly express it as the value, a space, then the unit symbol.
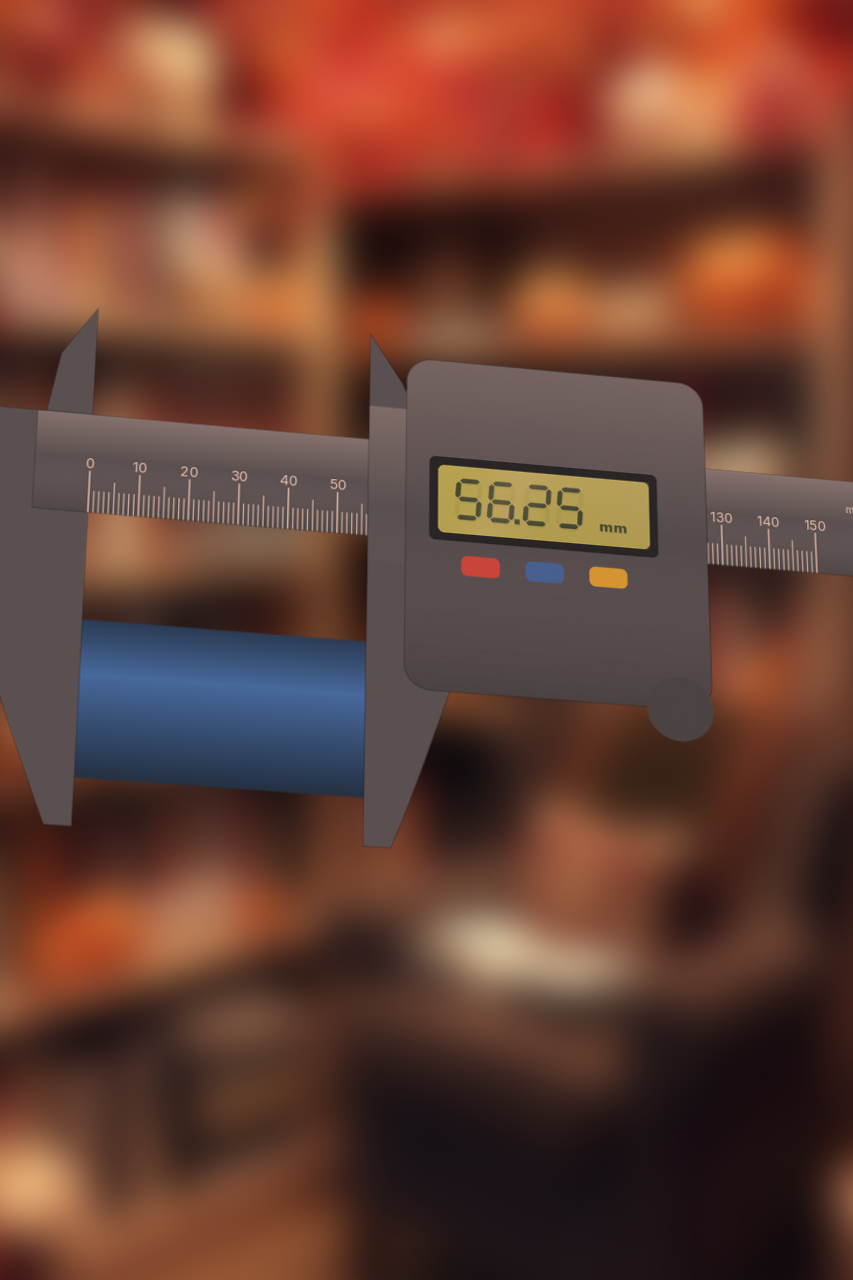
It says 56.25 mm
